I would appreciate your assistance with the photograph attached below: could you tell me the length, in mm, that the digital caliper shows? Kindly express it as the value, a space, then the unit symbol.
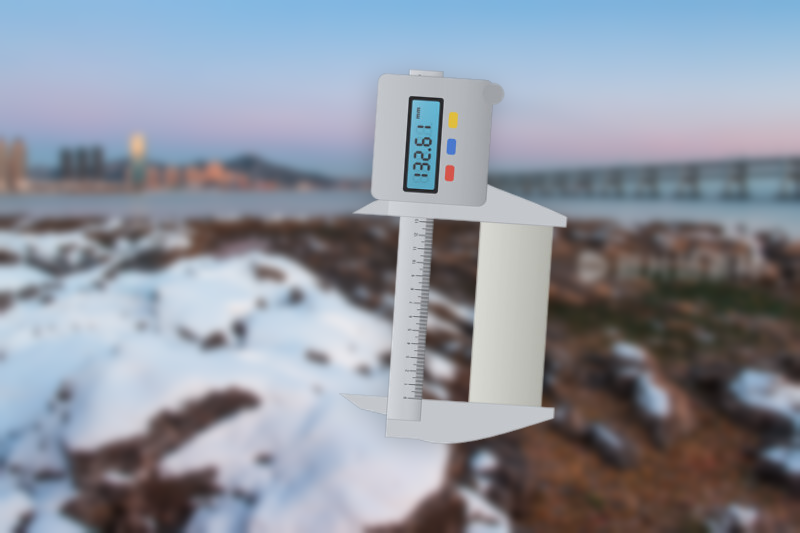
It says 132.61 mm
